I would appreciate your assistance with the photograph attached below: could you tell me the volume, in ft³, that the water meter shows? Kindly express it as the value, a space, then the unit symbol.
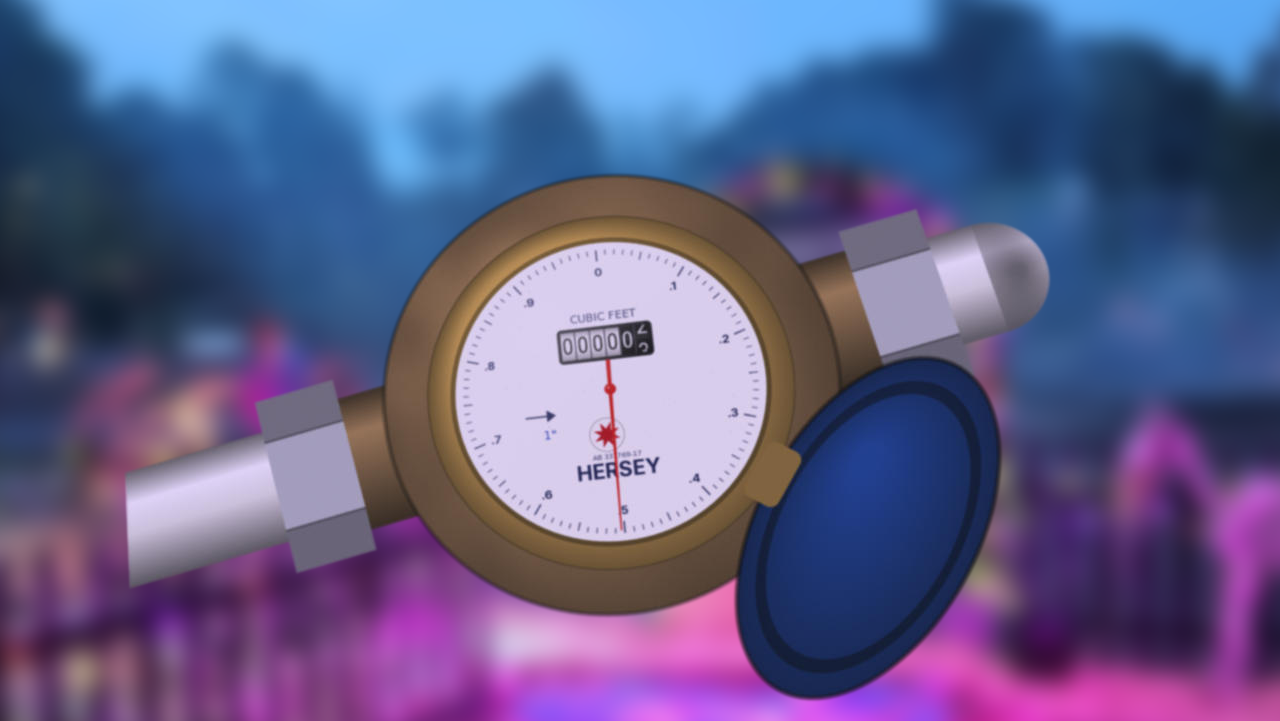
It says 2.50 ft³
